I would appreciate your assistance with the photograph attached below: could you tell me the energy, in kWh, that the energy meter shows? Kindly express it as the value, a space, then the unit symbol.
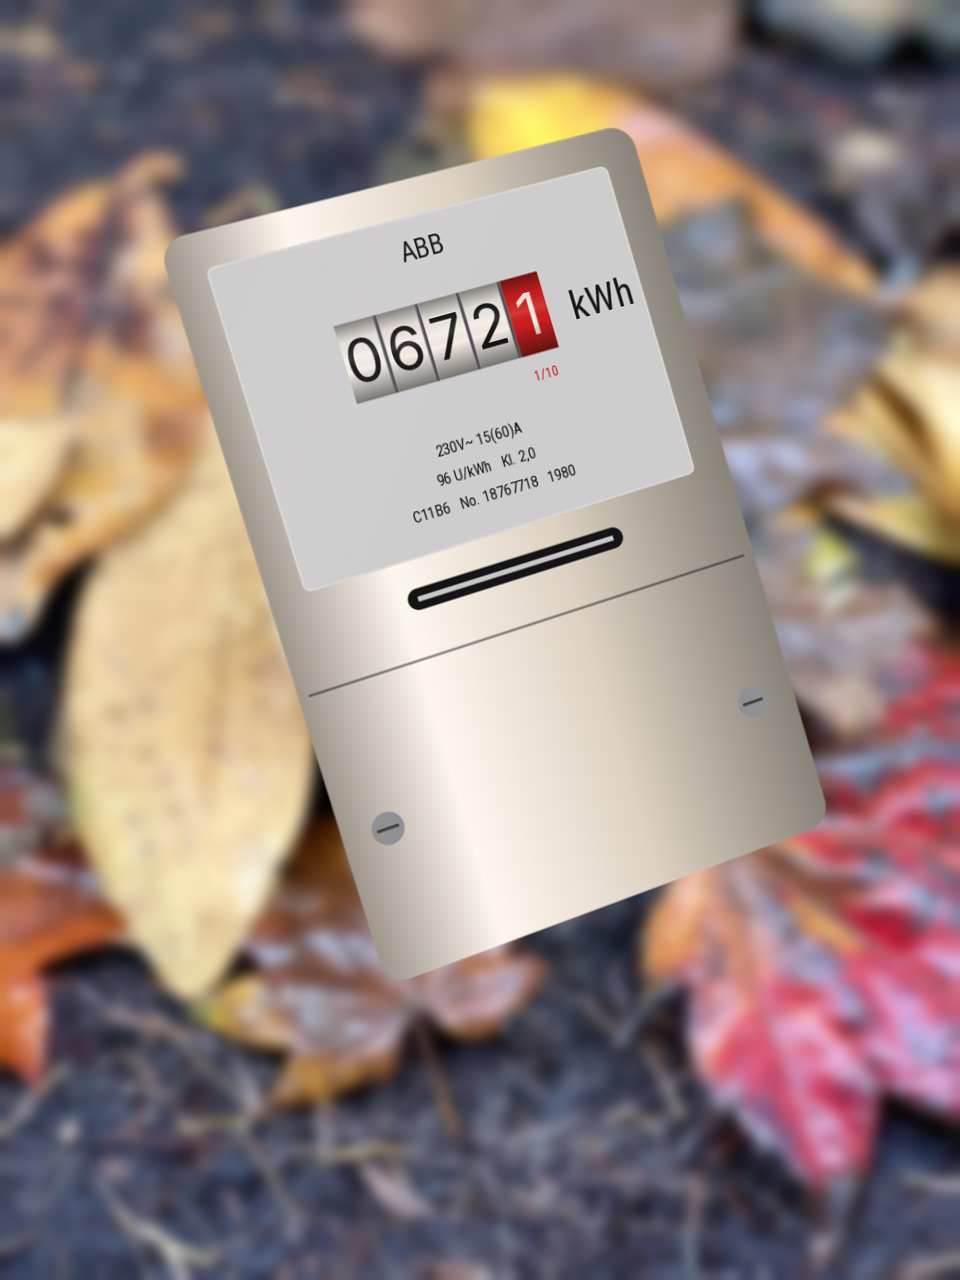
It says 672.1 kWh
